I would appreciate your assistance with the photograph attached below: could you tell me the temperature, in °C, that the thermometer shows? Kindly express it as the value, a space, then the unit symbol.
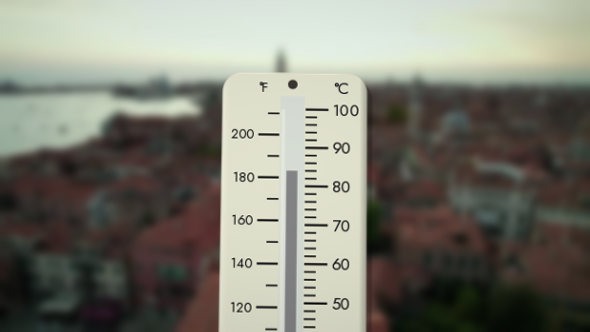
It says 84 °C
